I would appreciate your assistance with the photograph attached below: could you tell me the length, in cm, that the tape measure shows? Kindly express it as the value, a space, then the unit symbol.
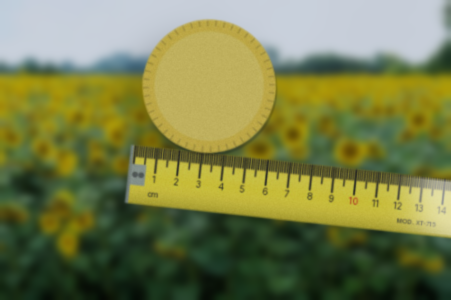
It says 6 cm
